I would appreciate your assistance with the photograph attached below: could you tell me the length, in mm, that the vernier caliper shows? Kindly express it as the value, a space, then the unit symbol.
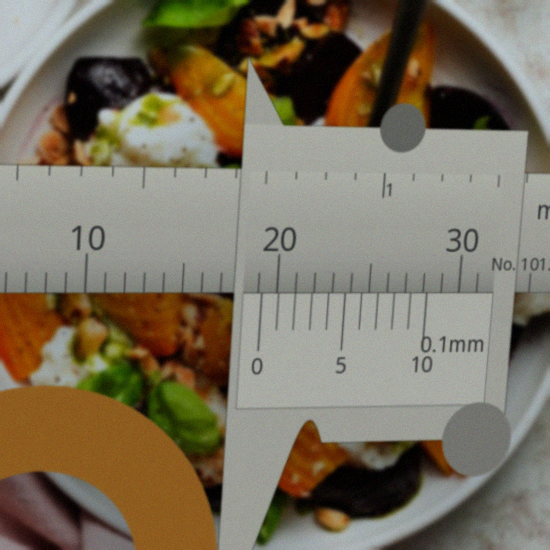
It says 19.2 mm
